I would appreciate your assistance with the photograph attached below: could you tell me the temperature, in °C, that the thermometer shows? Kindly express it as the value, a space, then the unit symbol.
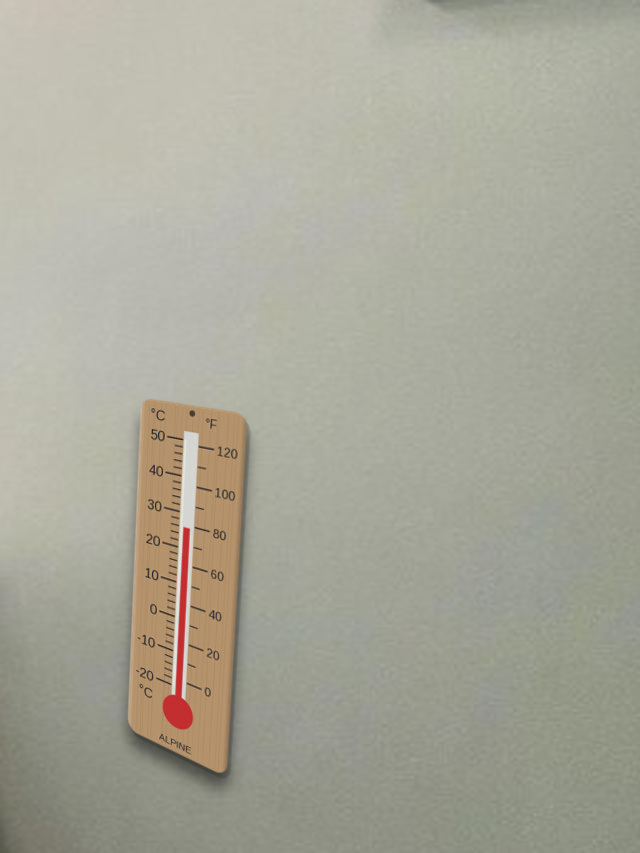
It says 26 °C
